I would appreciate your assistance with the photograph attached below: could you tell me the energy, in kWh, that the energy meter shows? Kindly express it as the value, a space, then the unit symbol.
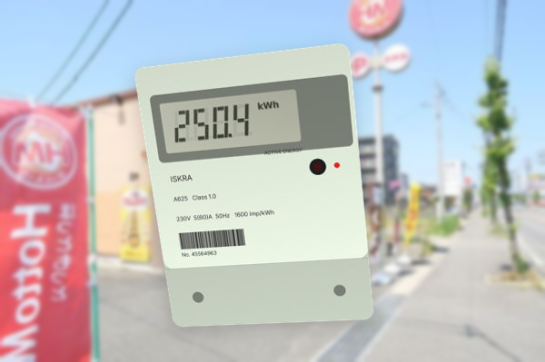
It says 250.4 kWh
